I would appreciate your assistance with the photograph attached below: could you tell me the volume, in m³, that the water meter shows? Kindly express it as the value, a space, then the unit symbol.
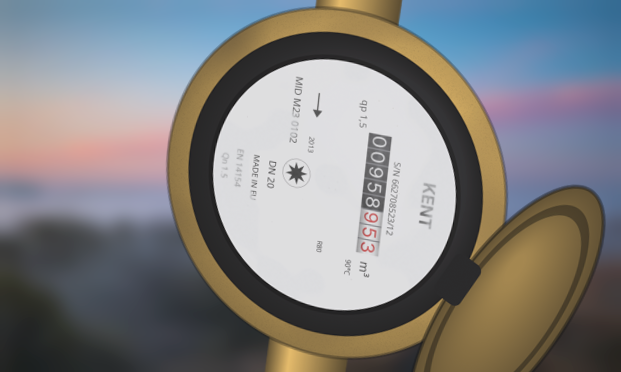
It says 958.953 m³
